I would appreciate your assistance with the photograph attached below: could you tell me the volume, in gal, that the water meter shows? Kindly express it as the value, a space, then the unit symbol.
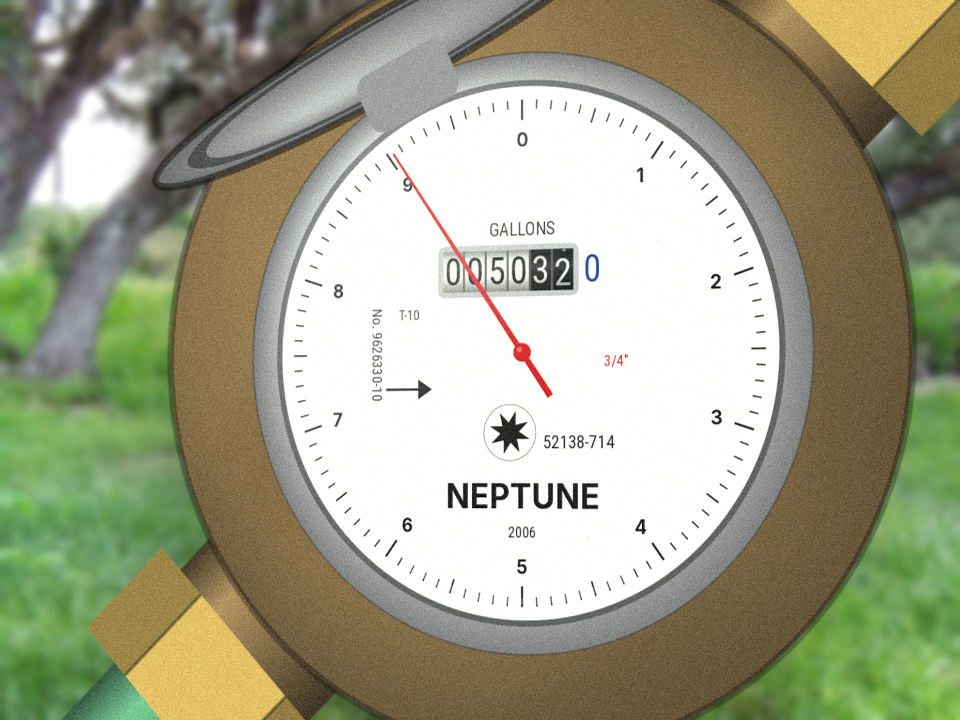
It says 50319.0 gal
